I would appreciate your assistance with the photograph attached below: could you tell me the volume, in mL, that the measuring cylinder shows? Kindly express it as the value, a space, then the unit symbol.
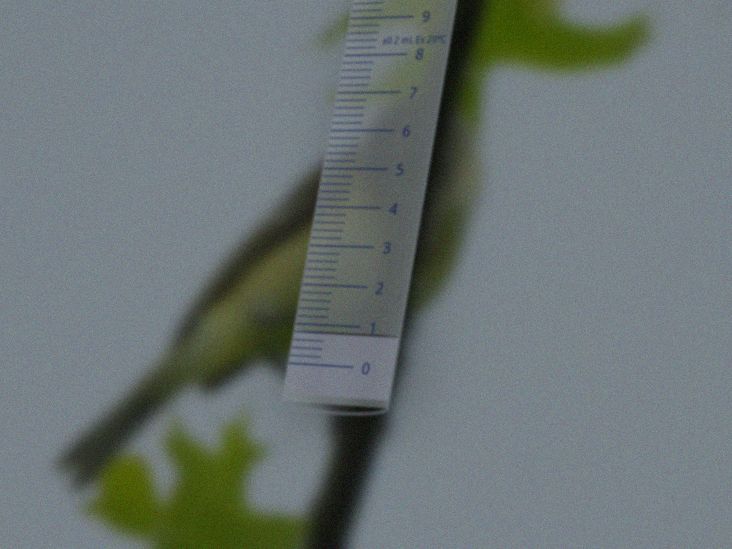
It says 0.8 mL
